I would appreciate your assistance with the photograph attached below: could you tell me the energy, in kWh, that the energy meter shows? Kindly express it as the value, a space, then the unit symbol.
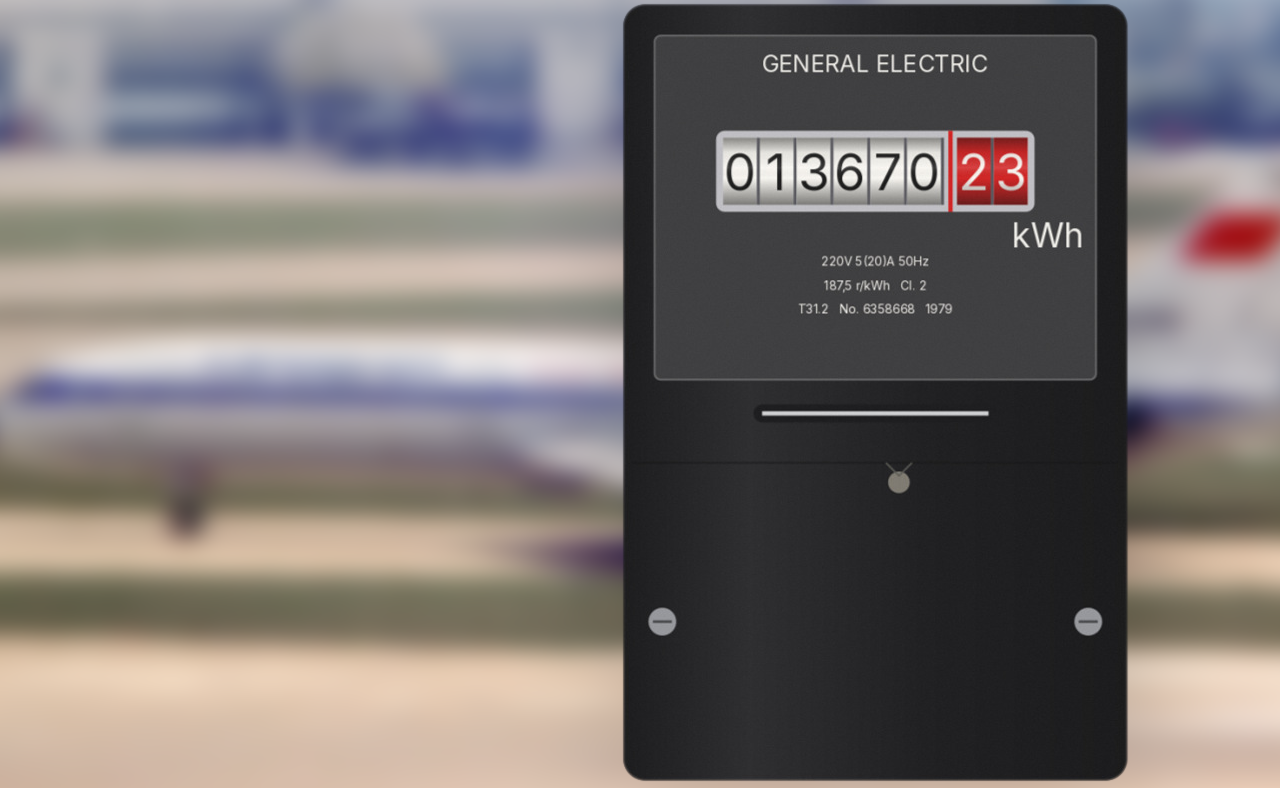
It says 13670.23 kWh
